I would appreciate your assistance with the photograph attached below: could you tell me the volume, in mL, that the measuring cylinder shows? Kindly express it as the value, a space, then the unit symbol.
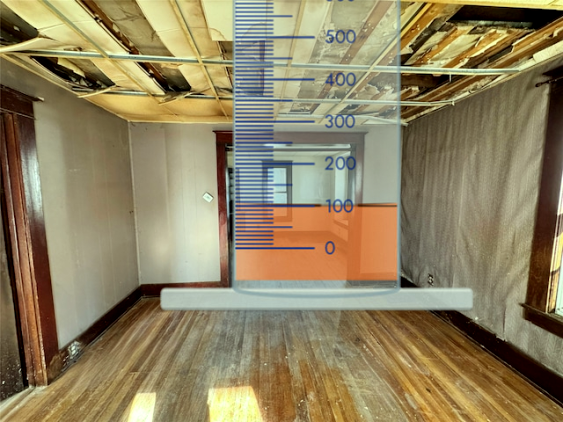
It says 100 mL
